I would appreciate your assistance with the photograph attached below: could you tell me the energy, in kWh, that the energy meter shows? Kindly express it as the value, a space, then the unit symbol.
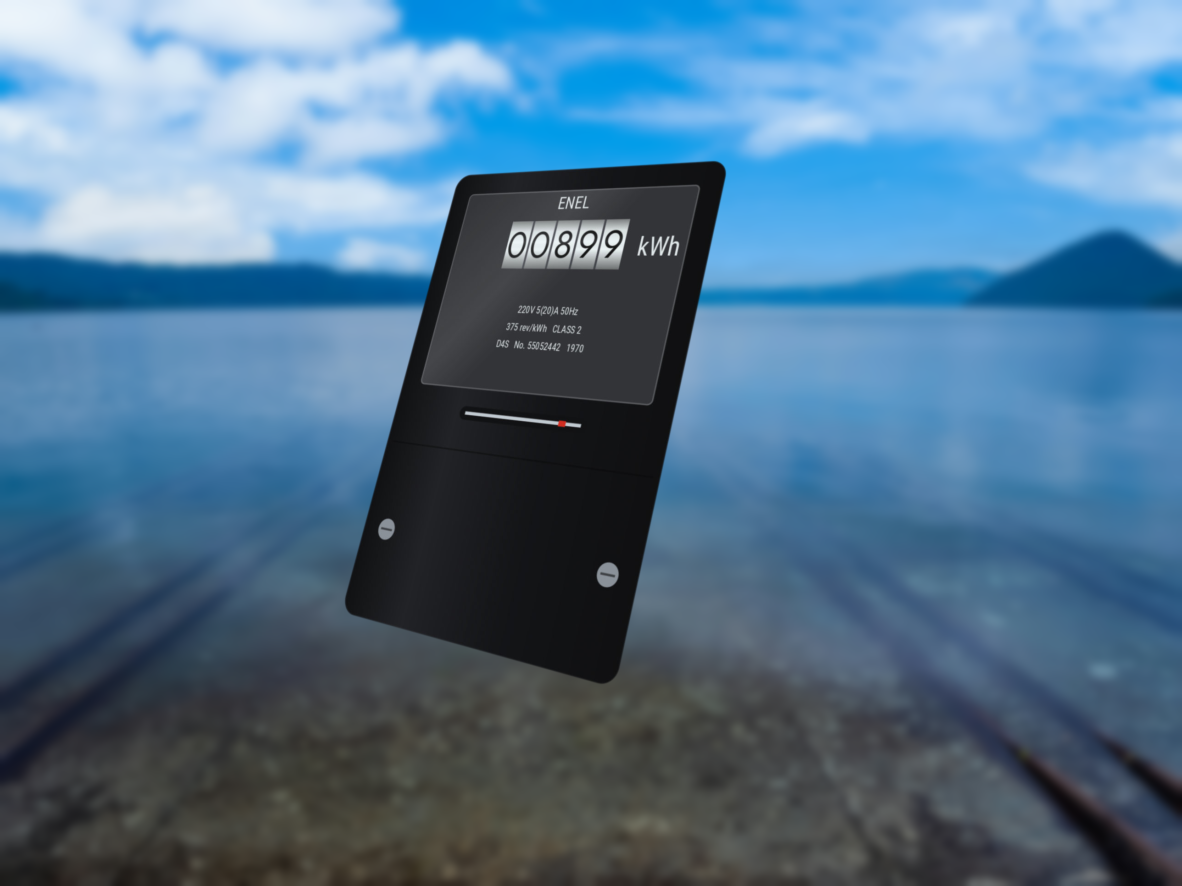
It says 899 kWh
